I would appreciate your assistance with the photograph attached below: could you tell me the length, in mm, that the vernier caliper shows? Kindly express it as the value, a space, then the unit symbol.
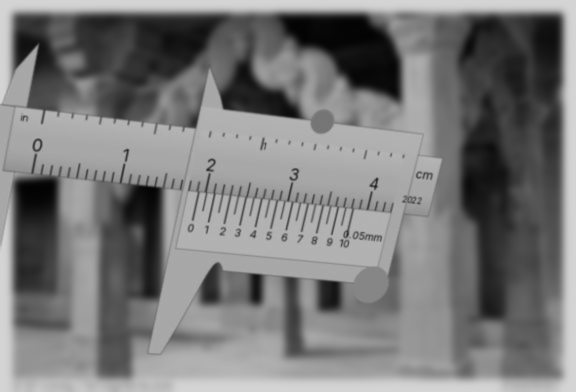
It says 19.2 mm
